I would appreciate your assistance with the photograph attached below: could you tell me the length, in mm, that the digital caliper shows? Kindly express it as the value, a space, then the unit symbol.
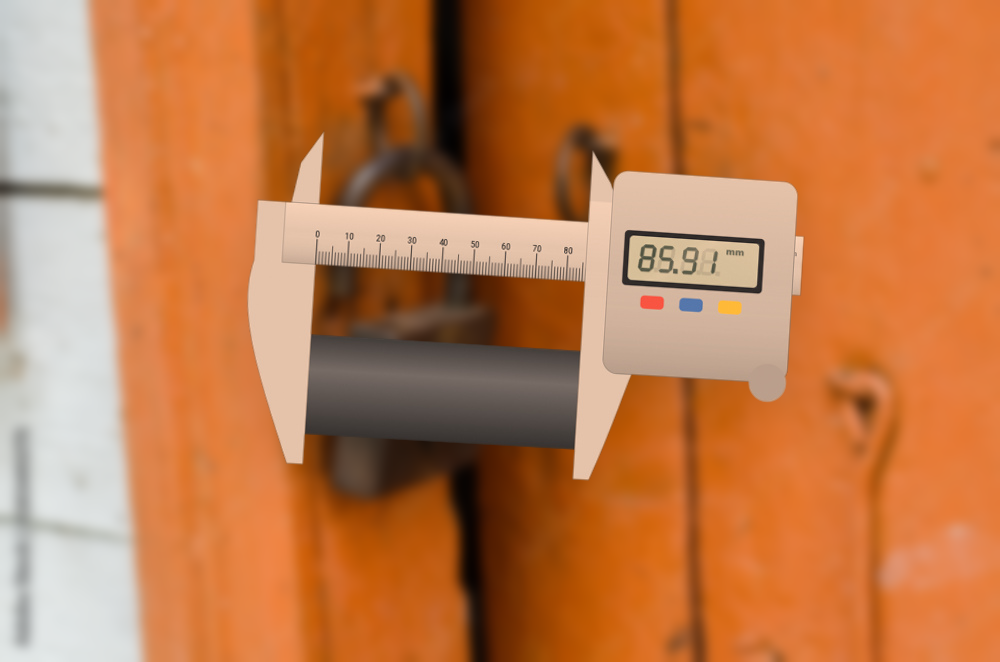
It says 85.91 mm
